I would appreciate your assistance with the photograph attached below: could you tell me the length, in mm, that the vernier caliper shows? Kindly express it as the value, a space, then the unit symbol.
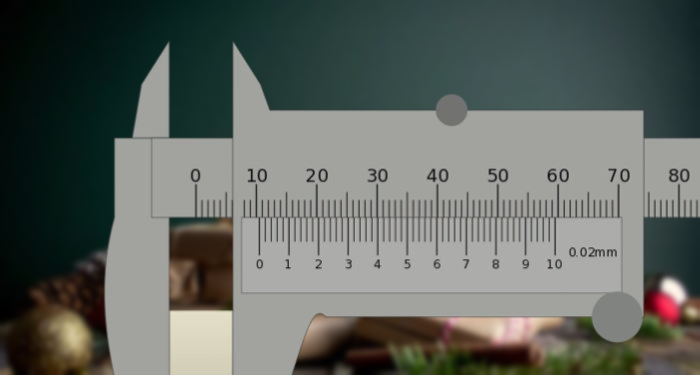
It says 10.5 mm
